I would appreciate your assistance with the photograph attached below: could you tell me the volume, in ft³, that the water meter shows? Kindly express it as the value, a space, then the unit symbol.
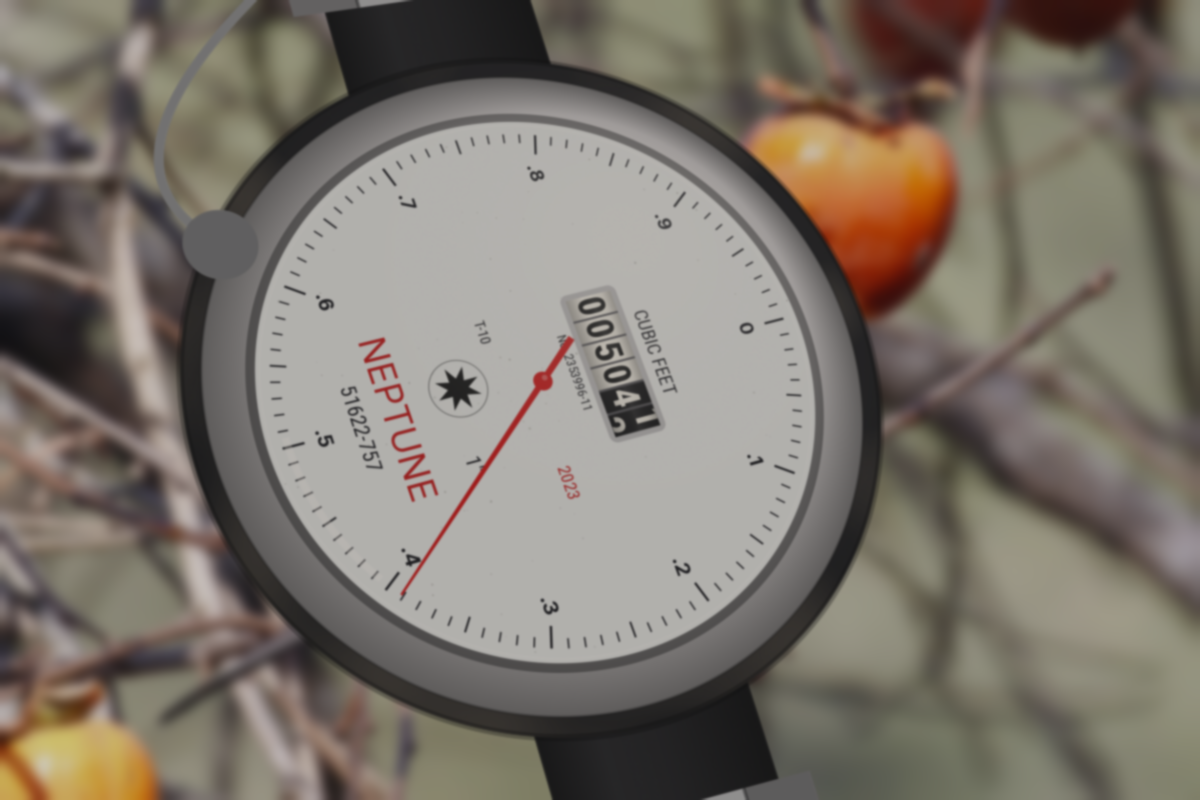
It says 5041.39 ft³
